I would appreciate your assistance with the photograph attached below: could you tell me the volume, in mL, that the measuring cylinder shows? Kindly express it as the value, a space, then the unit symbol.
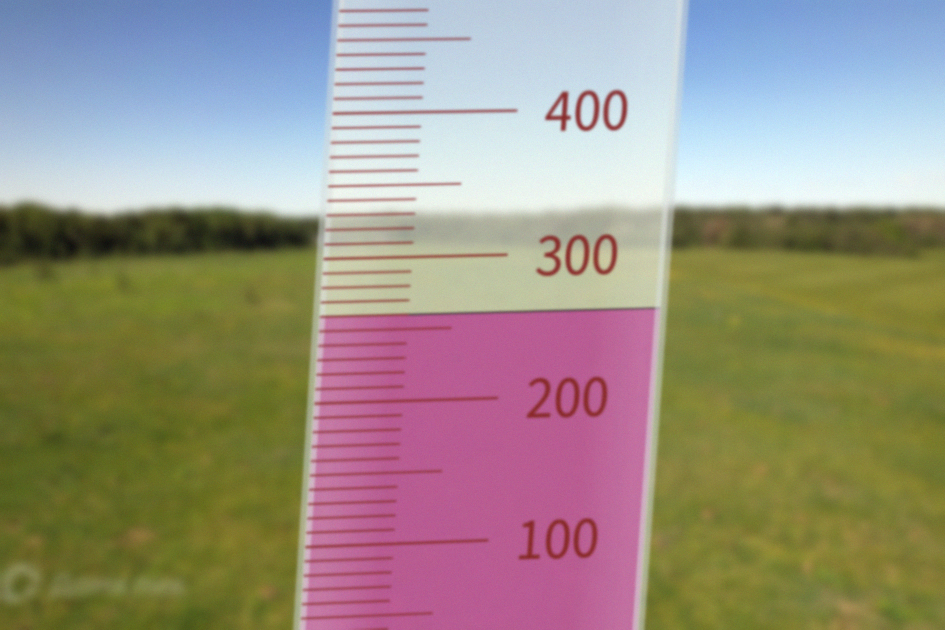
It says 260 mL
